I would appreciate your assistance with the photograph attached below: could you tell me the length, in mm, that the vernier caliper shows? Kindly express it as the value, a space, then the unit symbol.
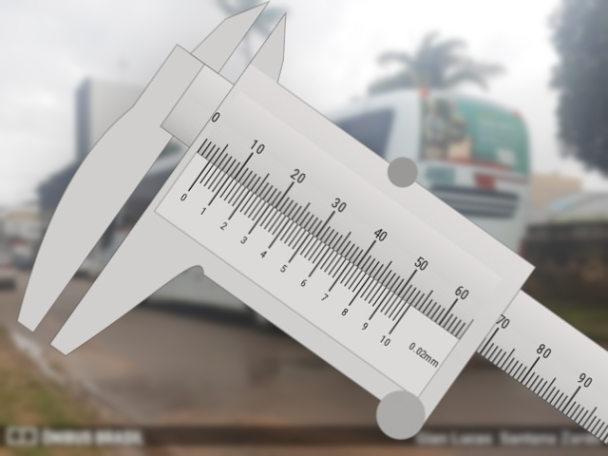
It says 4.0 mm
